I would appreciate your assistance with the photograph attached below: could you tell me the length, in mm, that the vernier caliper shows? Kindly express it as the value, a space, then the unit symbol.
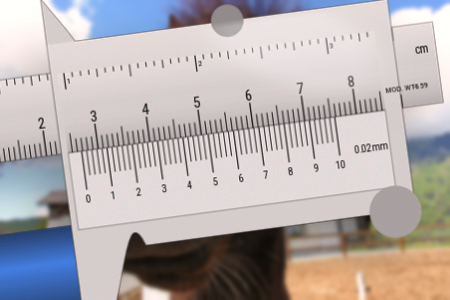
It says 26.8 mm
